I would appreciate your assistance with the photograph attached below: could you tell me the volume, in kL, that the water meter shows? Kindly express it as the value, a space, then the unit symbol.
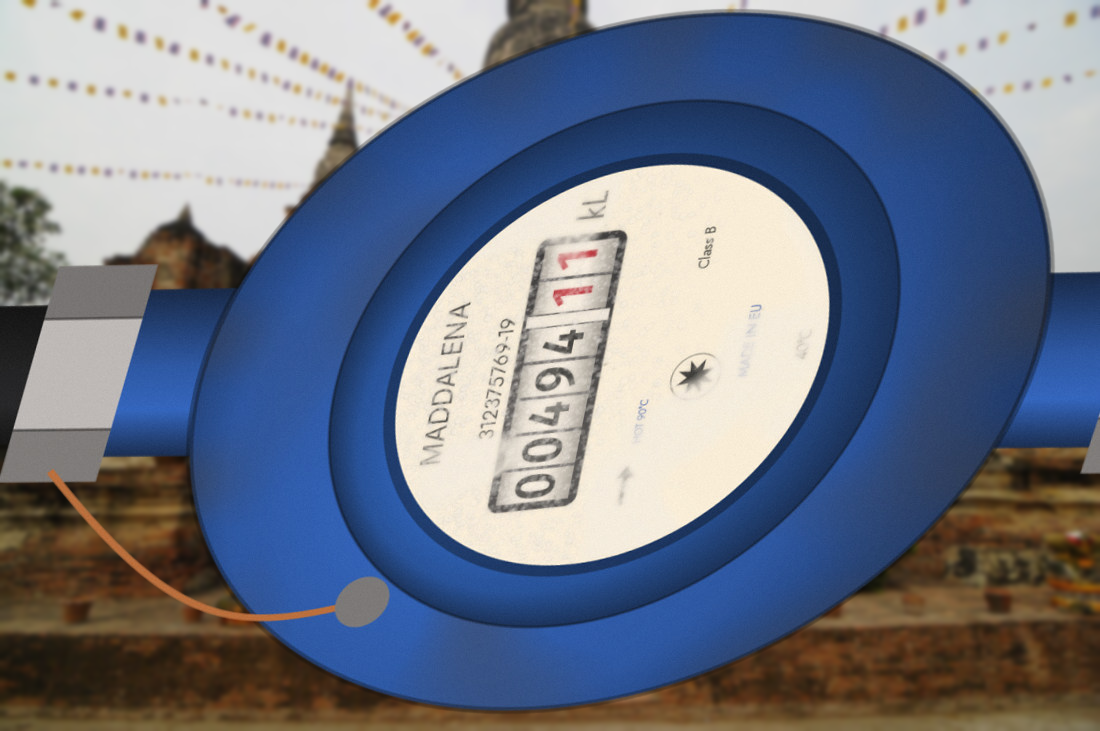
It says 494.11 kL
